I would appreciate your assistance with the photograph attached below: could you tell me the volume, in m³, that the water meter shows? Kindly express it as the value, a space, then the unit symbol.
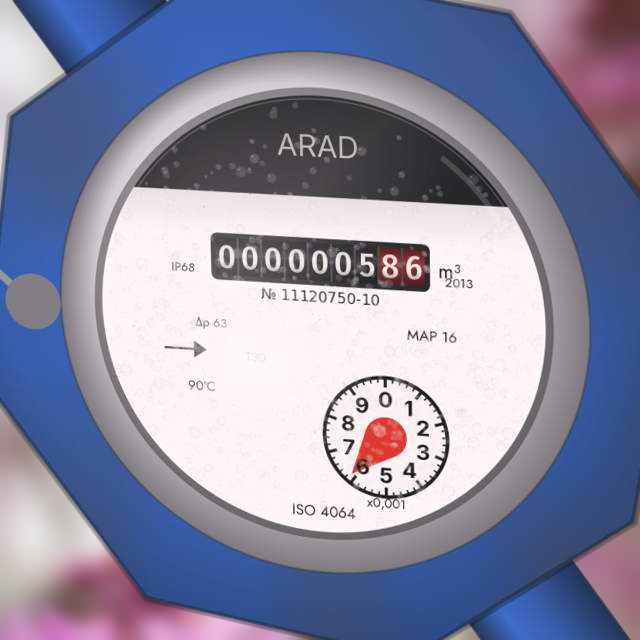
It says 5.866 m³
